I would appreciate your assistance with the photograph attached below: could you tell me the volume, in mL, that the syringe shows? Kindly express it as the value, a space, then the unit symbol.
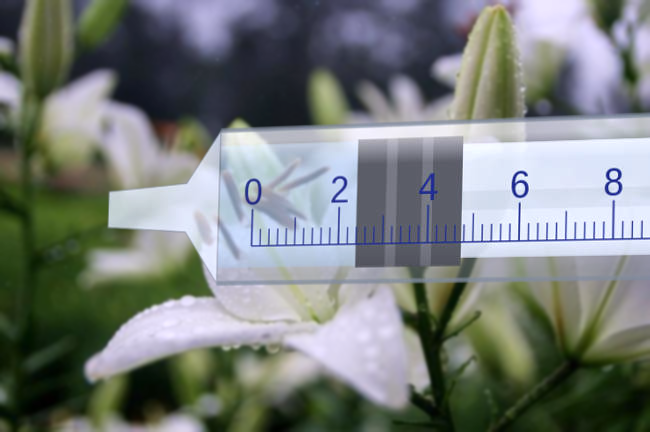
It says 2.4 mL
